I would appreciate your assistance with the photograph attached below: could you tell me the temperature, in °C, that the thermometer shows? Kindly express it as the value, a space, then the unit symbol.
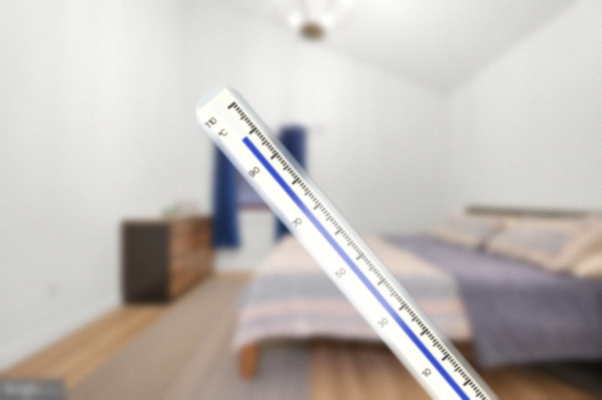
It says 100 °C
